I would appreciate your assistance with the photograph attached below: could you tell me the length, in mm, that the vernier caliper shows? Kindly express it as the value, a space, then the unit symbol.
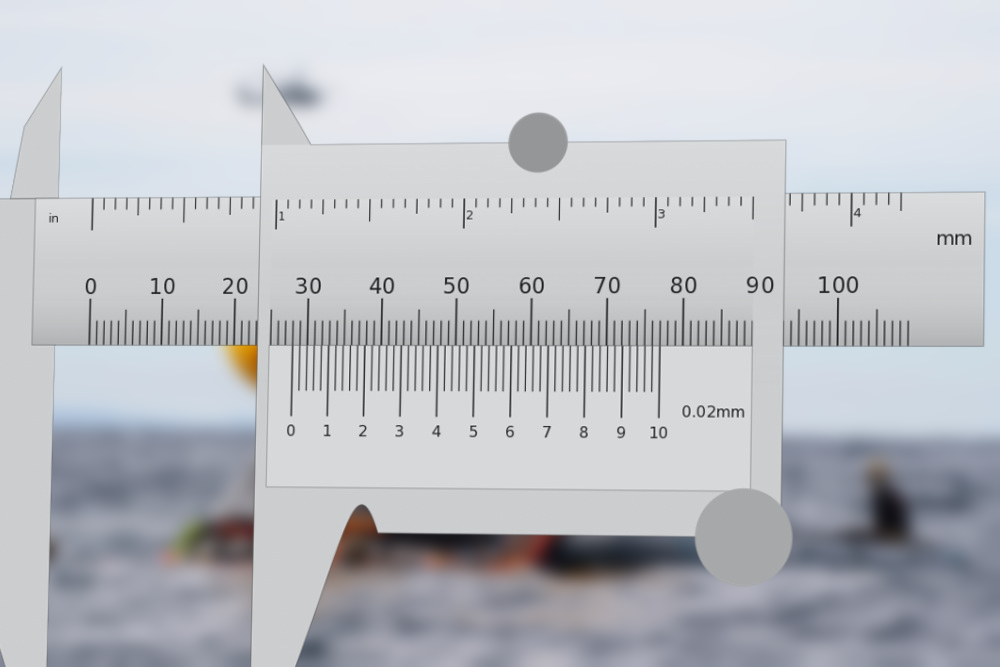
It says 28.0 mm
